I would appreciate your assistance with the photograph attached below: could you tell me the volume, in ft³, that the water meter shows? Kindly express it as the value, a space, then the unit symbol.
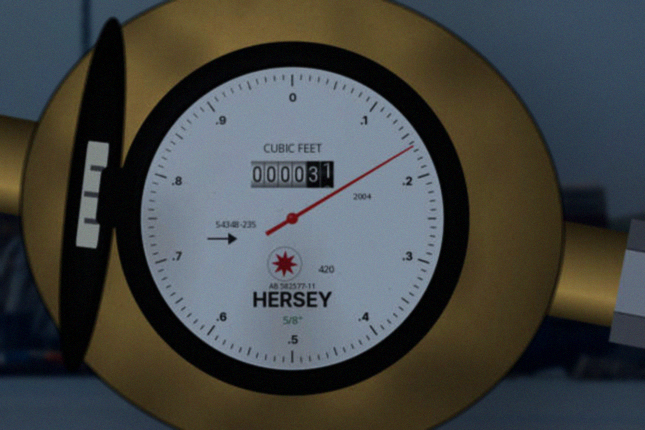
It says 31.16 ft³
